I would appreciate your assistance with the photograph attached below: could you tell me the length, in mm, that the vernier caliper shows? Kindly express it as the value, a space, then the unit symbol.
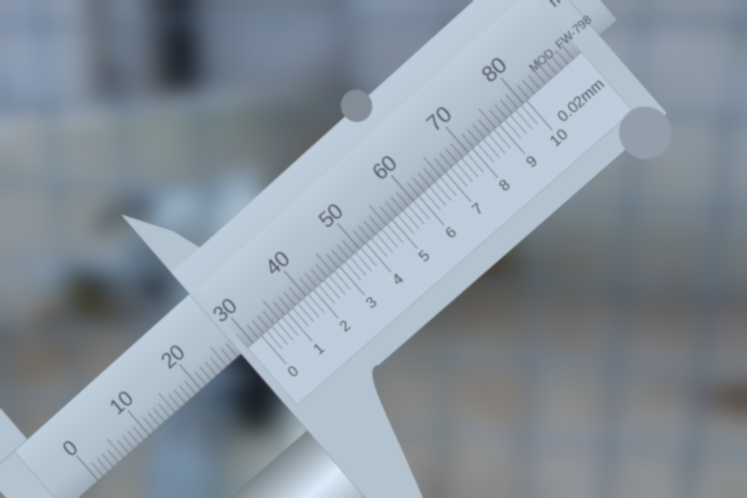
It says 31.6 mm
